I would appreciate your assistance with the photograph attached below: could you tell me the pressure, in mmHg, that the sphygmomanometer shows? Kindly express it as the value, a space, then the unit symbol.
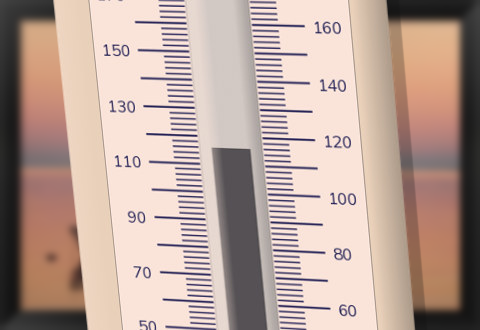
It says 116 mmHg
